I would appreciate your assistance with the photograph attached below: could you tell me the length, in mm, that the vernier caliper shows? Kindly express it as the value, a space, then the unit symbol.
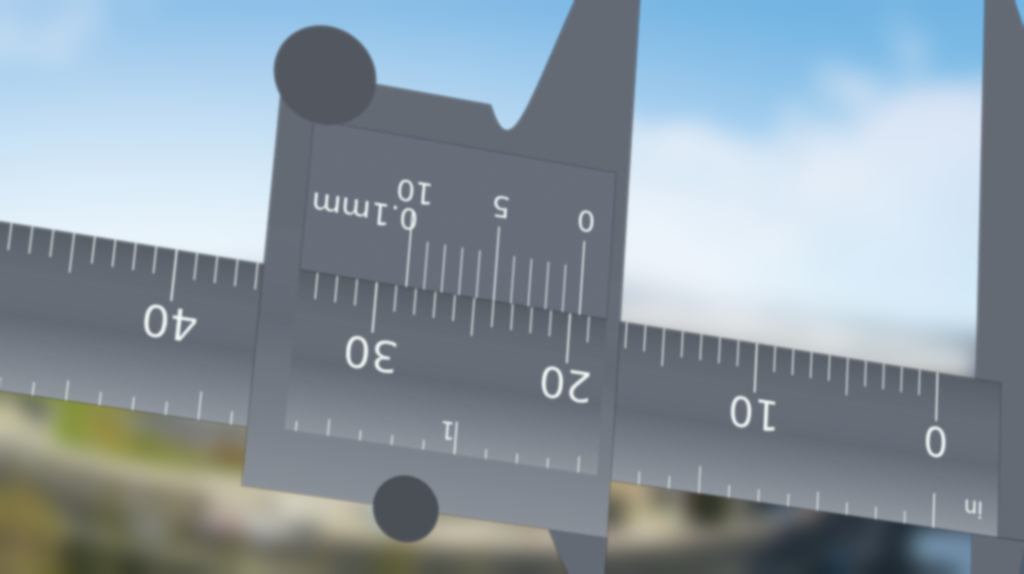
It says 19.5 mm
